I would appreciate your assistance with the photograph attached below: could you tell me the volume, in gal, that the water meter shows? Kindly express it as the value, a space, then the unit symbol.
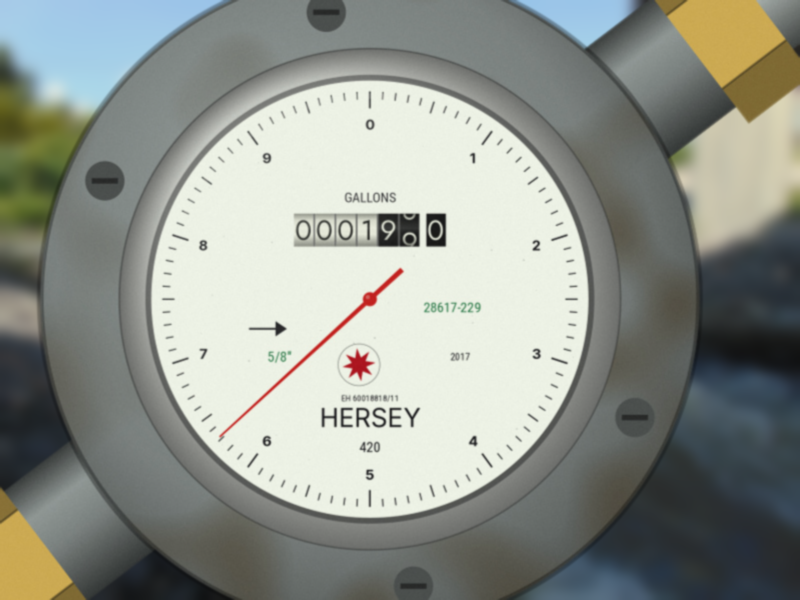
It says 1986.3 gal
